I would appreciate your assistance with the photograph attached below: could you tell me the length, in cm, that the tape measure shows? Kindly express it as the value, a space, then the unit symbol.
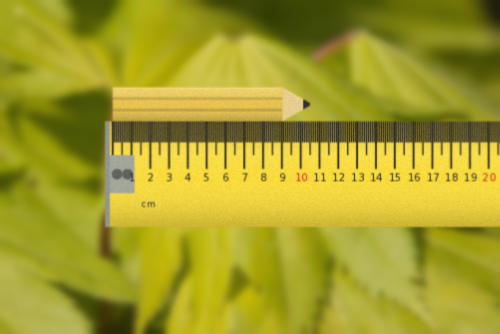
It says 10.5 cm
